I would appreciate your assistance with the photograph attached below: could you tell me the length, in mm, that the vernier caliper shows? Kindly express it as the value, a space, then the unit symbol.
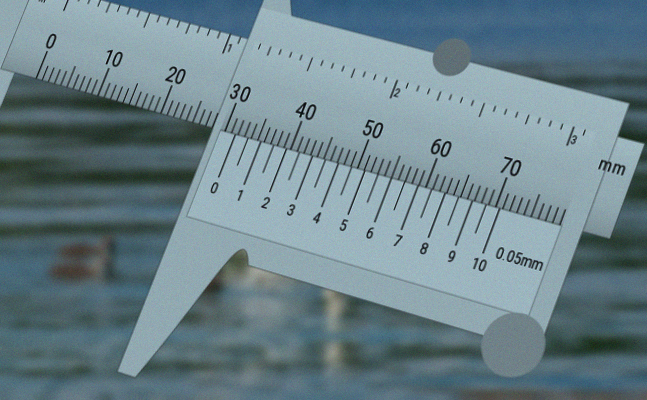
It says 31.6 mm
